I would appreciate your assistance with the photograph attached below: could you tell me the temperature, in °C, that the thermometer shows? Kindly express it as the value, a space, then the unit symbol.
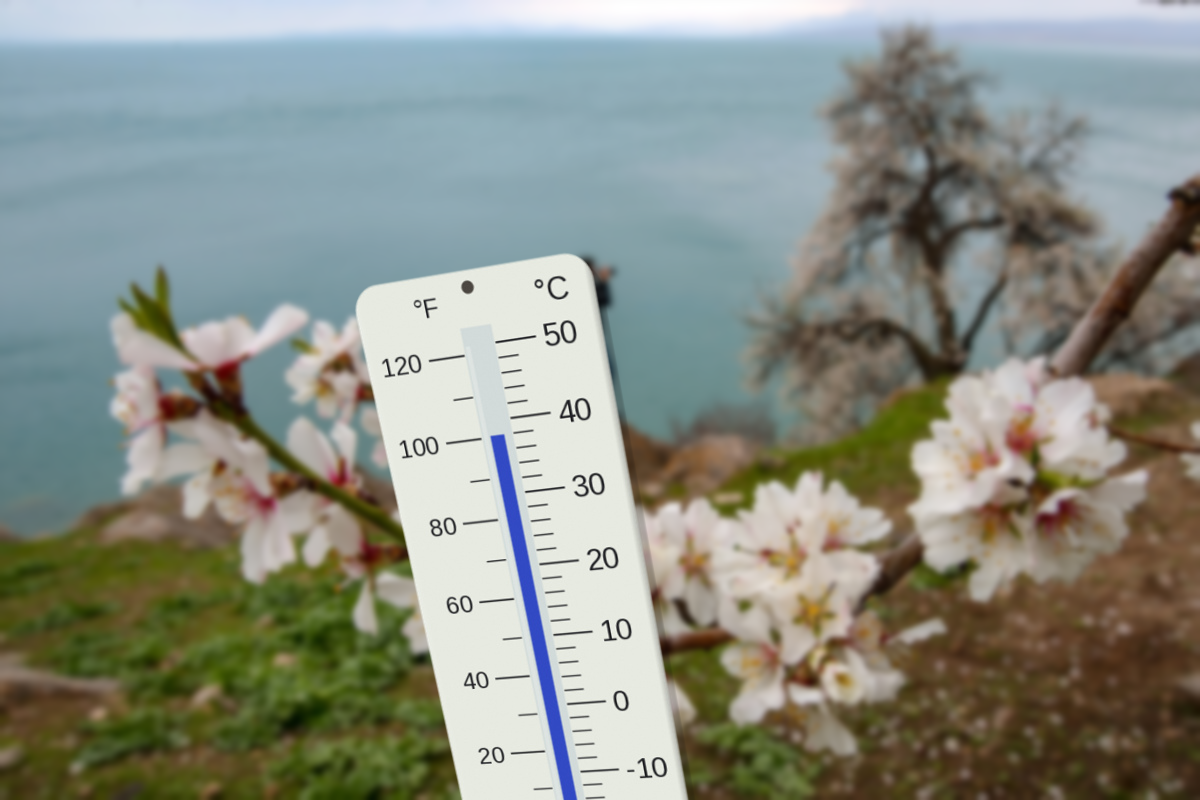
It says 38 °C
